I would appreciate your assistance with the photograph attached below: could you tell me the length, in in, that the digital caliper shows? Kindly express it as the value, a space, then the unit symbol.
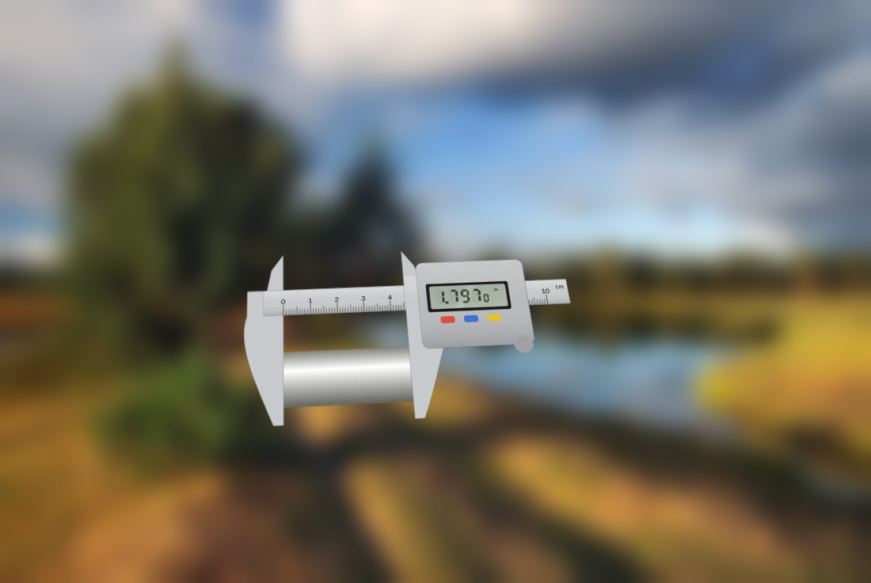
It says 1.7970 in
